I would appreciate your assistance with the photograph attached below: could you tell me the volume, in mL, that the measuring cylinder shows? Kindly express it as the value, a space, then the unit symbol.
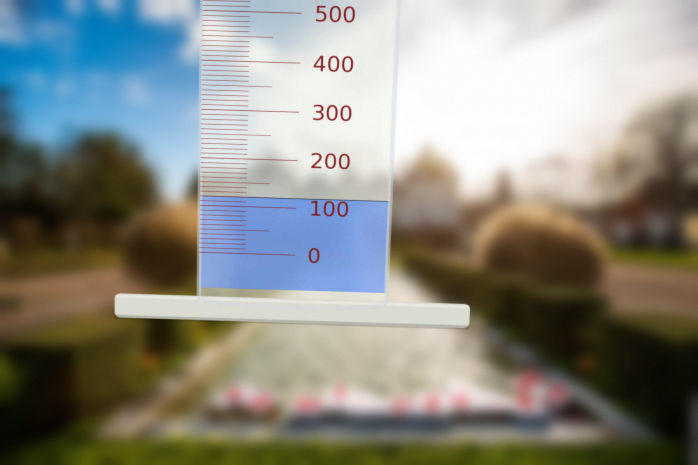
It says 120 mL
